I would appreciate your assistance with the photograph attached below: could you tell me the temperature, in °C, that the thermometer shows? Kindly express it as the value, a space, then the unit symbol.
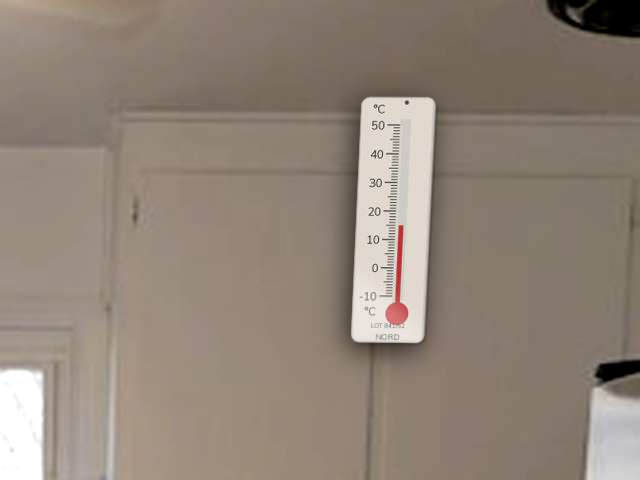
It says 15 °C
